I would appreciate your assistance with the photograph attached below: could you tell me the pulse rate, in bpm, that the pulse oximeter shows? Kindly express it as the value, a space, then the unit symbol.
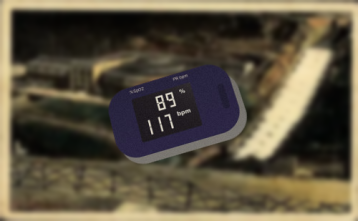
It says 117 bpm
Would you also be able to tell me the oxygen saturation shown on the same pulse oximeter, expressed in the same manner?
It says 89 %
